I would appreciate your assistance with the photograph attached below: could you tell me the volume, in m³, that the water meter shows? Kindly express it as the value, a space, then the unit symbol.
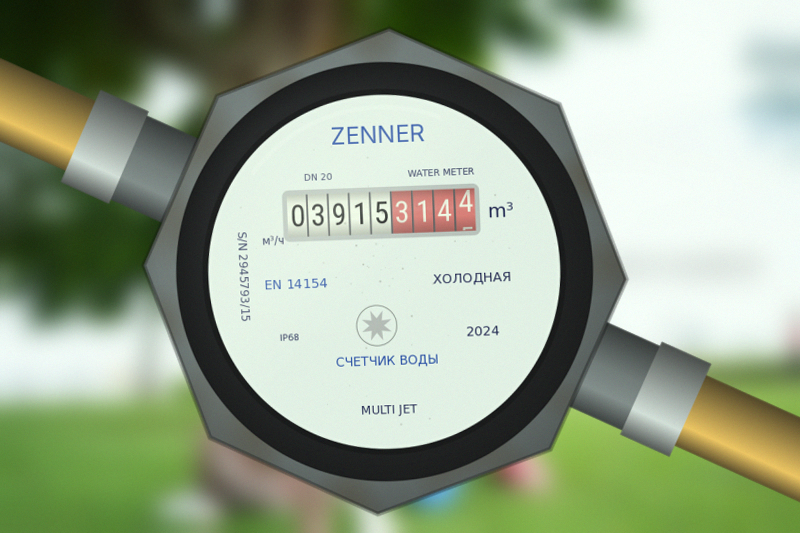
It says 3915.3144 m³
